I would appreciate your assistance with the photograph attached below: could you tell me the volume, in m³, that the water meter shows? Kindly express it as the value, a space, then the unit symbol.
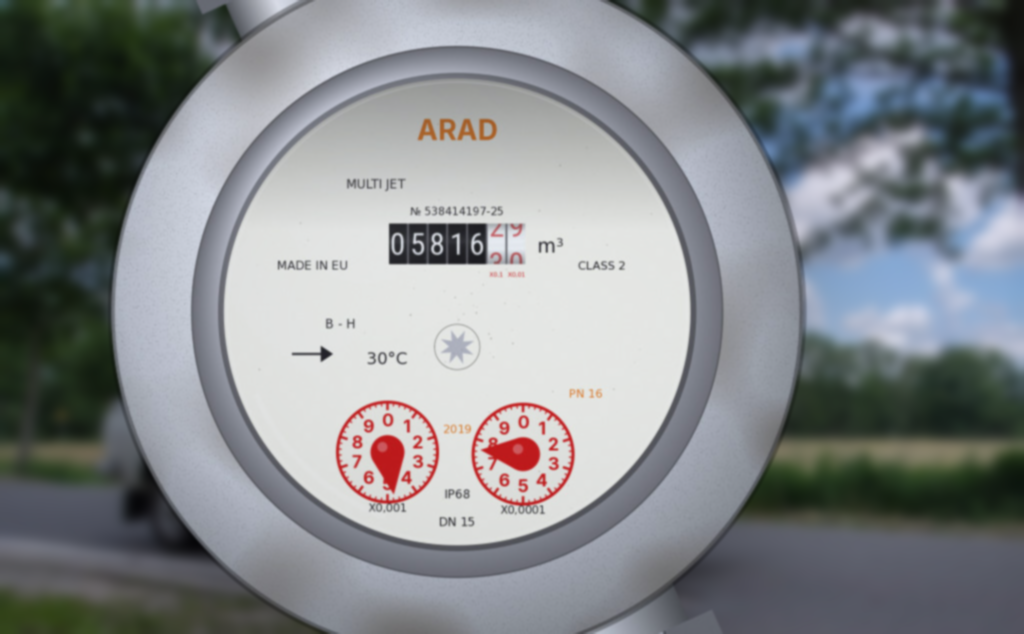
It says 5816.2947 m³
